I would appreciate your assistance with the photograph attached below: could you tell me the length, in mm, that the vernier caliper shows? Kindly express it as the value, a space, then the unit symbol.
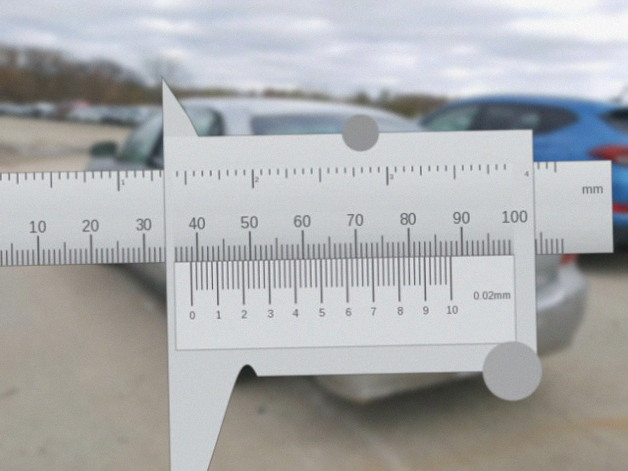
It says 38.8 mm
